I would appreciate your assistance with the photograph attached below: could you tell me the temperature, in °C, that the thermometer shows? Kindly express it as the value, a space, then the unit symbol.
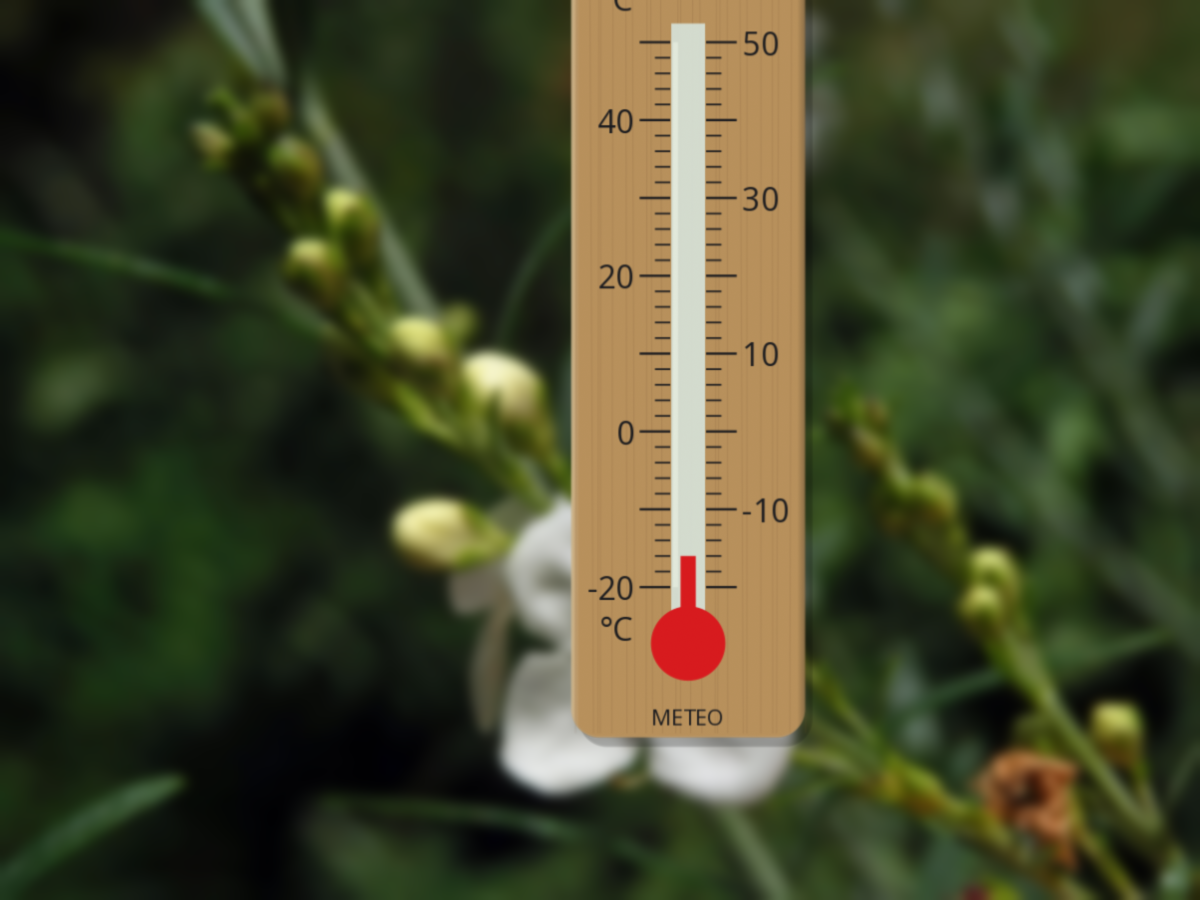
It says -16 °C
